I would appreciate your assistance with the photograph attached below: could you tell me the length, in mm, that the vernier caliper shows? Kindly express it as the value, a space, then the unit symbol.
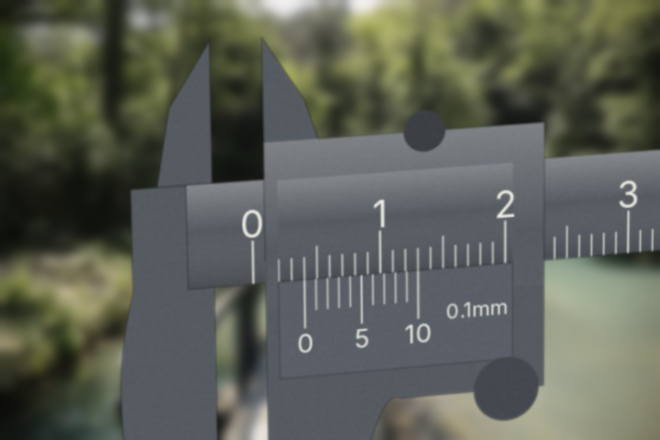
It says 4.0 mm
